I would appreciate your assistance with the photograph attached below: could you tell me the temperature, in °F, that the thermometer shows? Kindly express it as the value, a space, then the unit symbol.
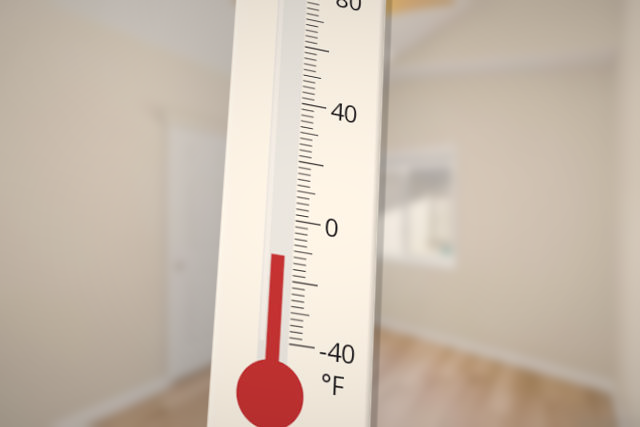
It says -12 °F
